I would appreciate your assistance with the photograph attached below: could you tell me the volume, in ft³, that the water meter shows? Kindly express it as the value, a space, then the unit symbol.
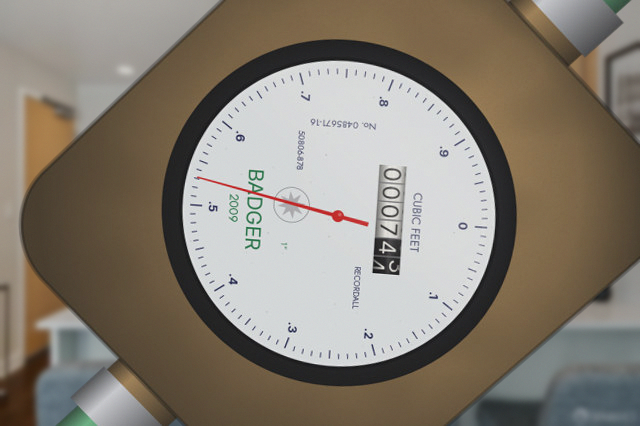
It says 743.53 ft³
